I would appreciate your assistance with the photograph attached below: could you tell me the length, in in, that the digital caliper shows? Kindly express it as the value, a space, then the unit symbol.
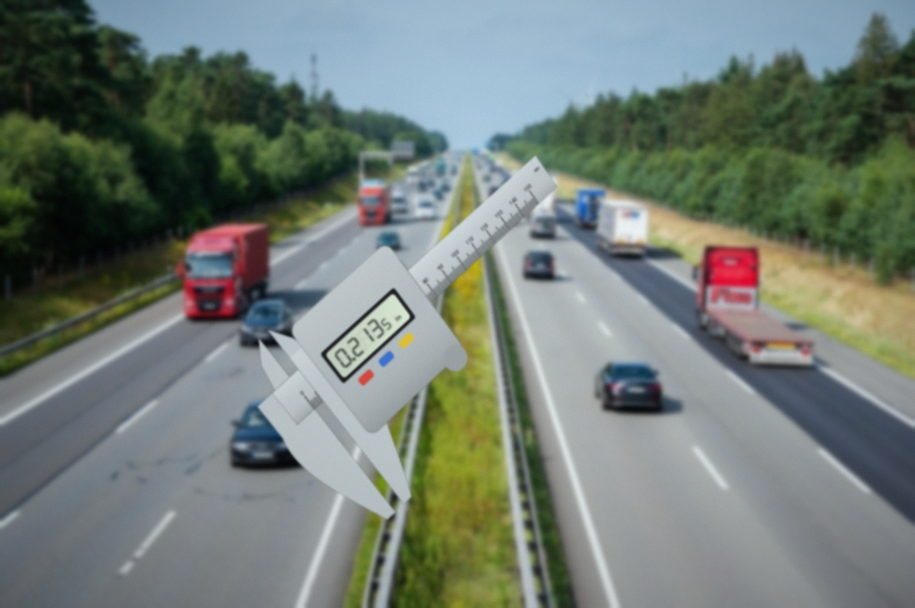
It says 0.2135 in
